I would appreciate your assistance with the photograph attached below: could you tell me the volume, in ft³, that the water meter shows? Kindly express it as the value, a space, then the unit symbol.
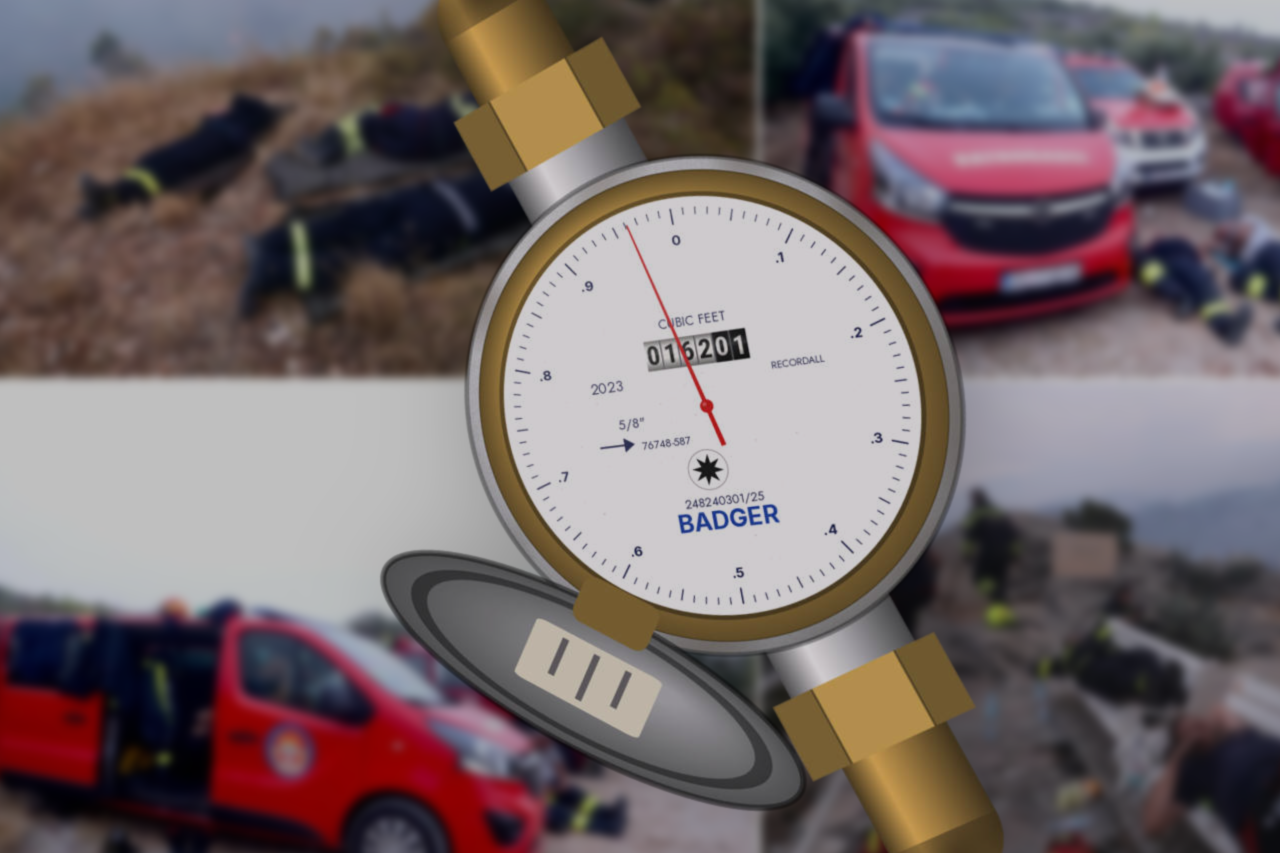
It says 16200.96 ft³
